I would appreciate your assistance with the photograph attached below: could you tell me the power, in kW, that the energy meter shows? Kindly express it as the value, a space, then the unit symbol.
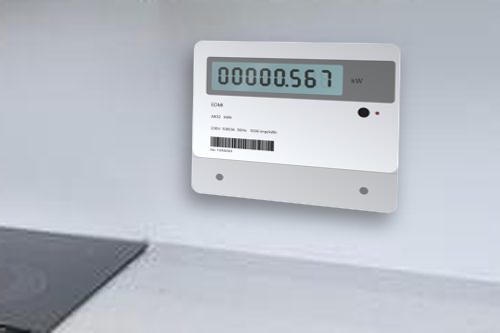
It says 0.567 kW
